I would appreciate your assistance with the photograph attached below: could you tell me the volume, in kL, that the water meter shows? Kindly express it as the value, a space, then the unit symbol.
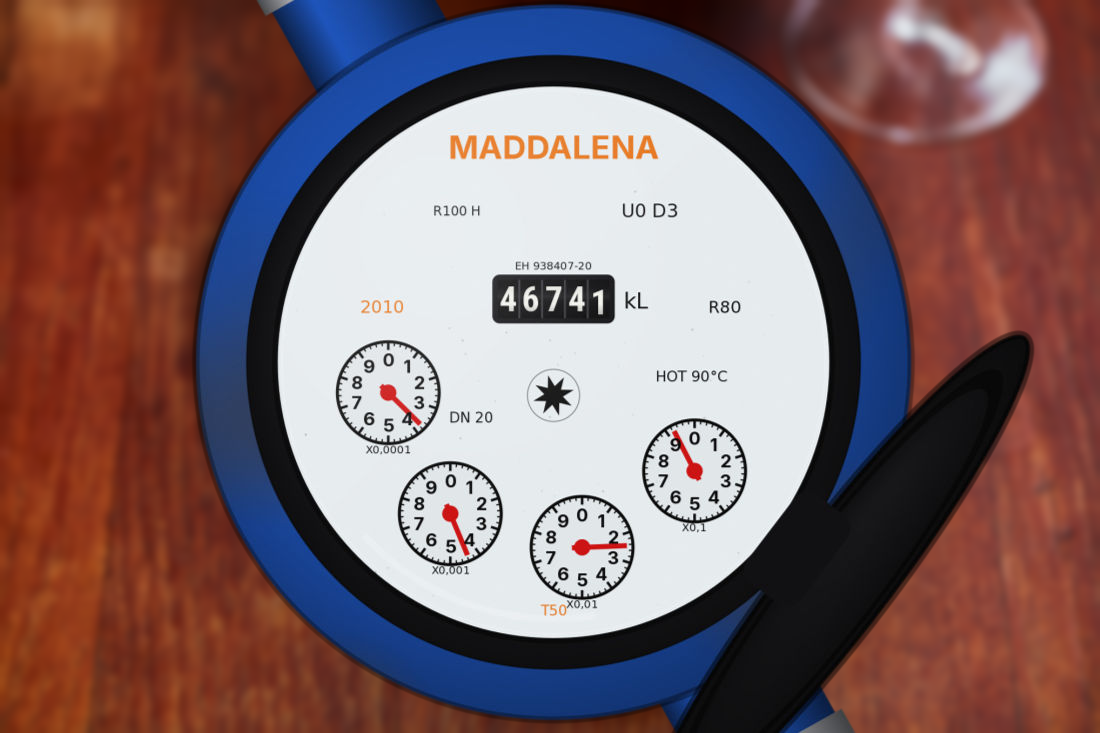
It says 46740.9243 kL
